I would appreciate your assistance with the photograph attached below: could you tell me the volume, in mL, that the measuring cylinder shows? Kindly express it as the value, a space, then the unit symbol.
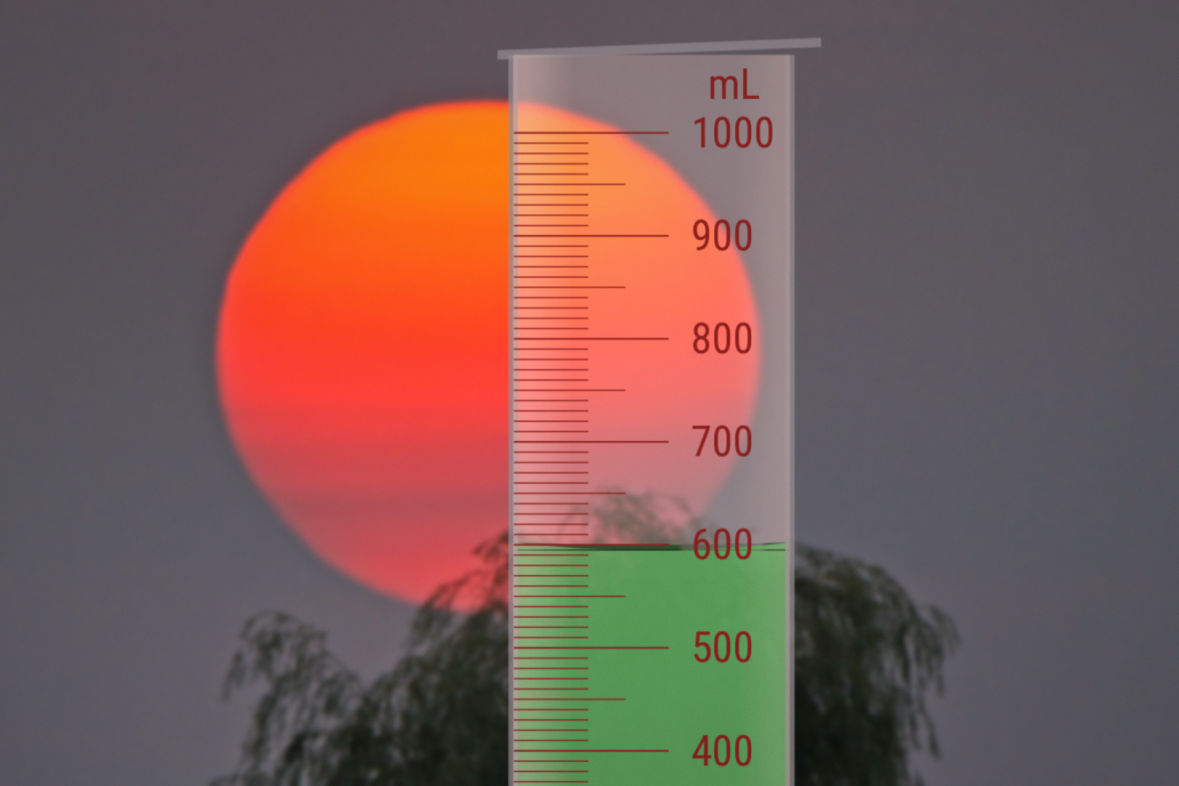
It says 595 mL
